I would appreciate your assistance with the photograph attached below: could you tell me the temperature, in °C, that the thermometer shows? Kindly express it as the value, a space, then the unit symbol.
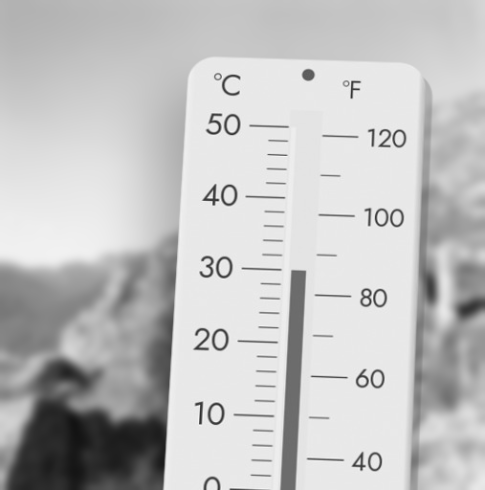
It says 30 °C
